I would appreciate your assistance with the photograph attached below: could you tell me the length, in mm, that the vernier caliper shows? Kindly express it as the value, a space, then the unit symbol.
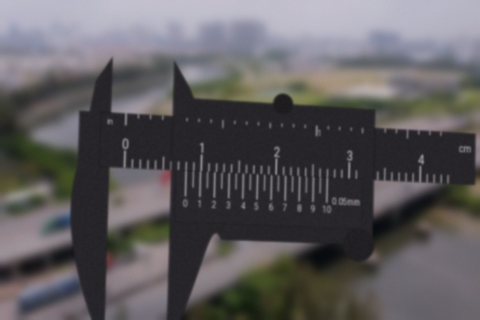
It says 8.0 mm
